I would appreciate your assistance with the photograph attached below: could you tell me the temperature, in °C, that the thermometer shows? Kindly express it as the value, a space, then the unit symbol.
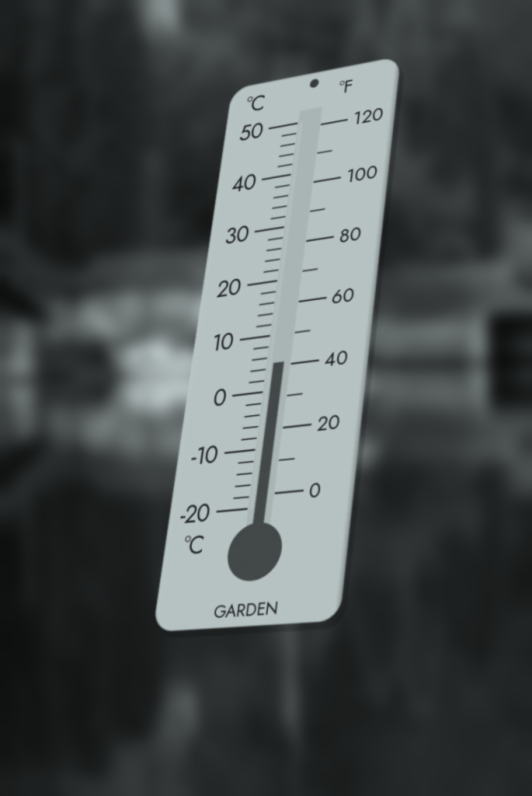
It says 5 °C
